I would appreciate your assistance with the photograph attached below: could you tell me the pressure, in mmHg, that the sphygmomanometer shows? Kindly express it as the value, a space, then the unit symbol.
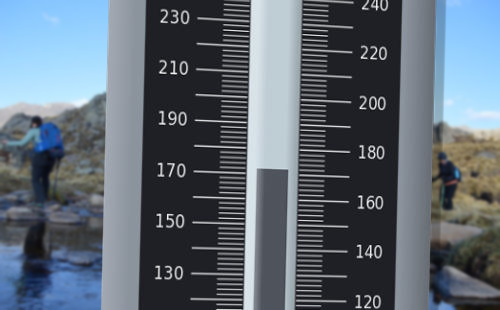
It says 172 mmHg
